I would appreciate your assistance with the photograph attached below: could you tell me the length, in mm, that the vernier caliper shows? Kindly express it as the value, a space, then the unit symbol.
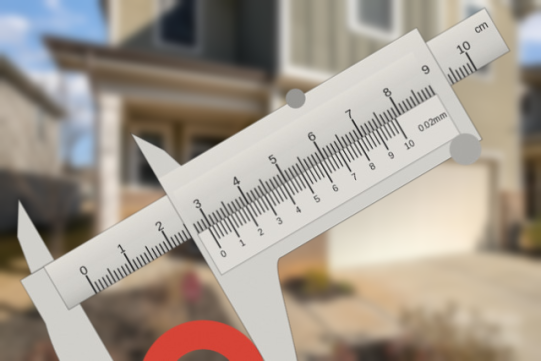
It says 29.5 mm
